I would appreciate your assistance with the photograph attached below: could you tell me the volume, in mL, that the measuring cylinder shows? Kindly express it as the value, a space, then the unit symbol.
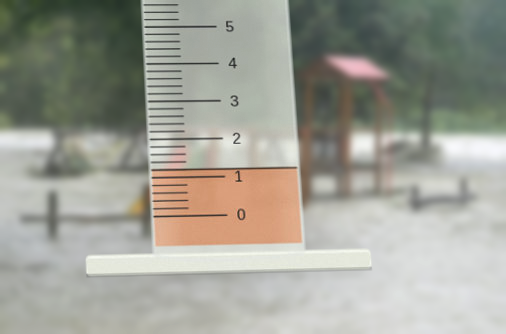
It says 1.2 mL
